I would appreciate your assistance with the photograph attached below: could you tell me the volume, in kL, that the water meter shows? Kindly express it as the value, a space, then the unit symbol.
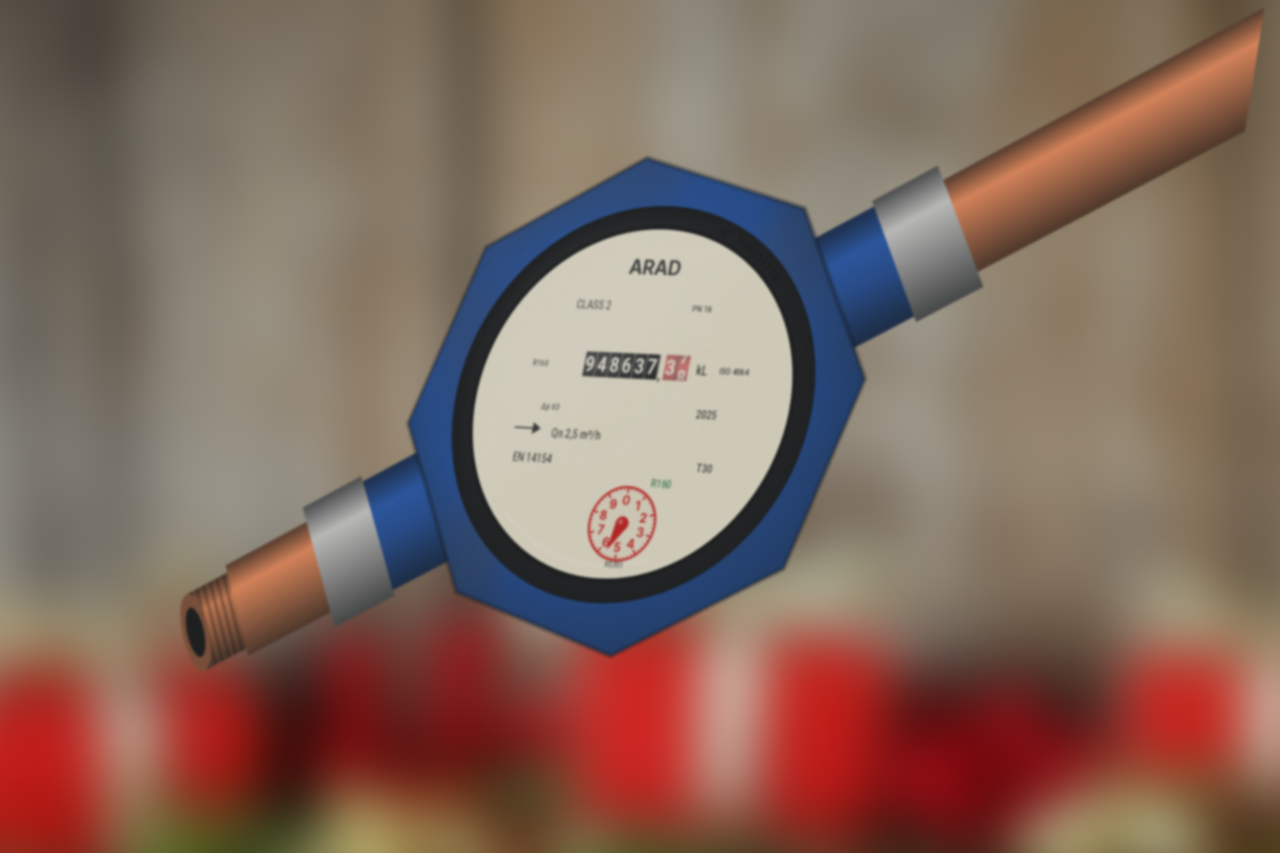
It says 948637.375 kL
